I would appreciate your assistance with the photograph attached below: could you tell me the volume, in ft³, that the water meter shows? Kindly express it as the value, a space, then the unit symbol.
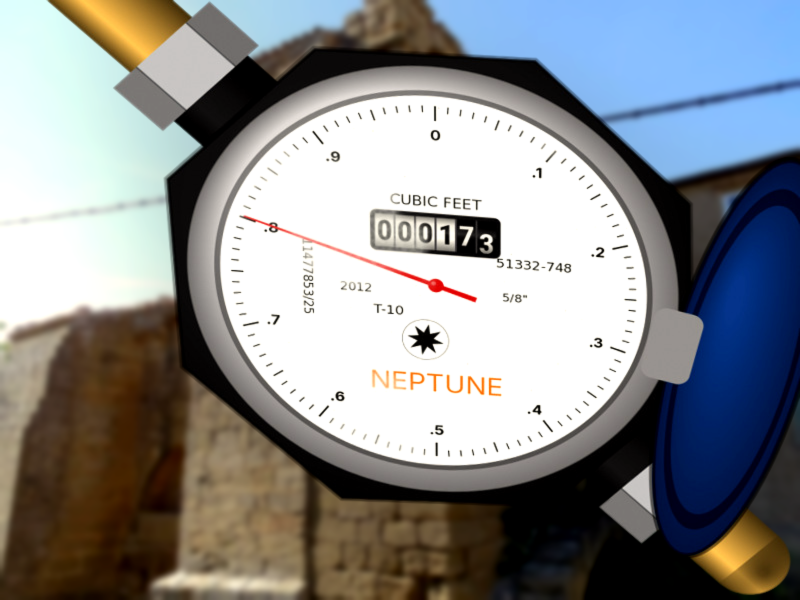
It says 172.80 ft³
